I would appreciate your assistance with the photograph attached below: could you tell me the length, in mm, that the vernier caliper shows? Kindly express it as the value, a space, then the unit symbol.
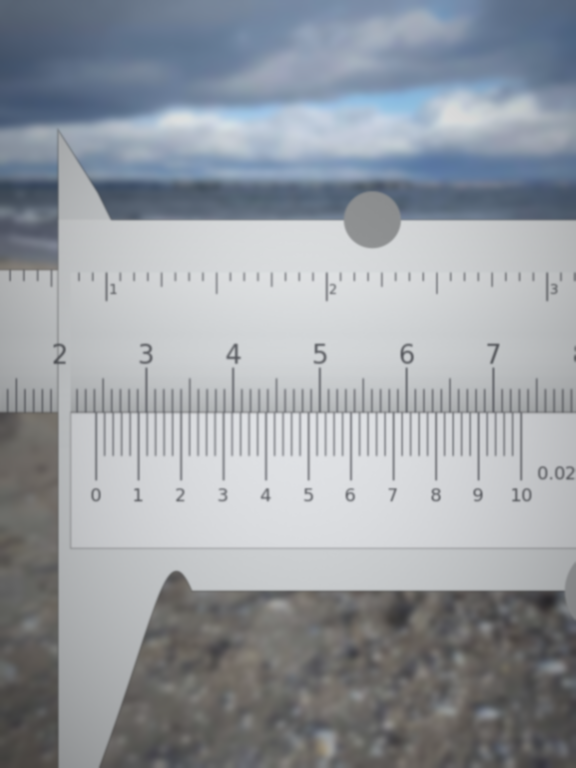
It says 24.2 mm
